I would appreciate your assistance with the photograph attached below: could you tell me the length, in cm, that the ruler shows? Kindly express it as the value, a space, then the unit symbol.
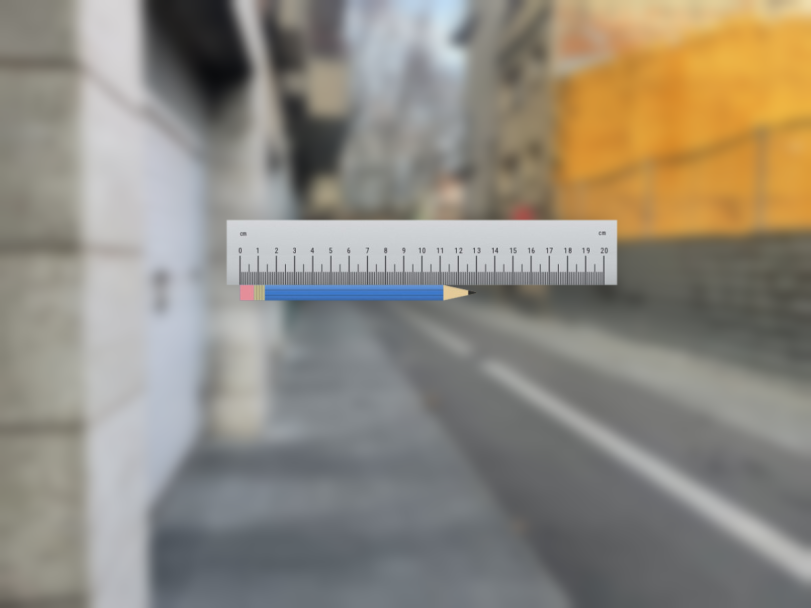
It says 13 cm
